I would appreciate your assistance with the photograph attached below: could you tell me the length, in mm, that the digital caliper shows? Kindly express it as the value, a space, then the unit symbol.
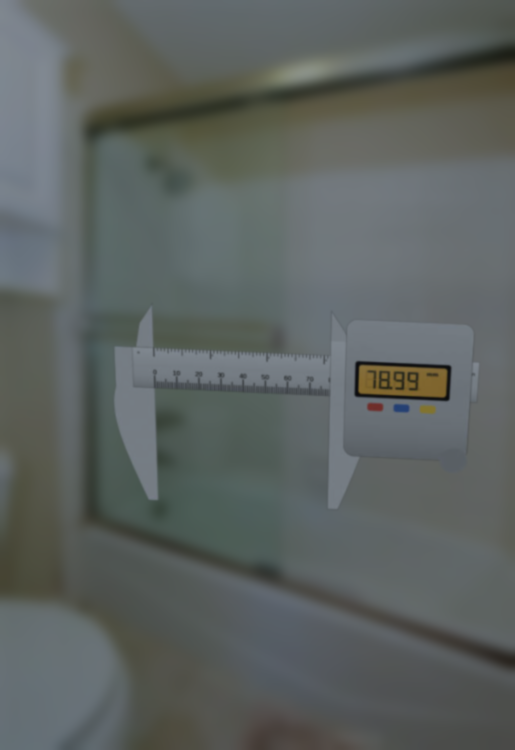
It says 78.99 mm
